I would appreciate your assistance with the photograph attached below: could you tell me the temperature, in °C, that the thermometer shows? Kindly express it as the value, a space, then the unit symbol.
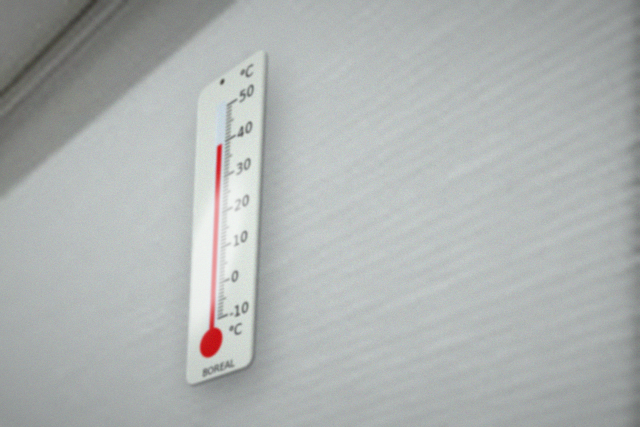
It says 40 °C
